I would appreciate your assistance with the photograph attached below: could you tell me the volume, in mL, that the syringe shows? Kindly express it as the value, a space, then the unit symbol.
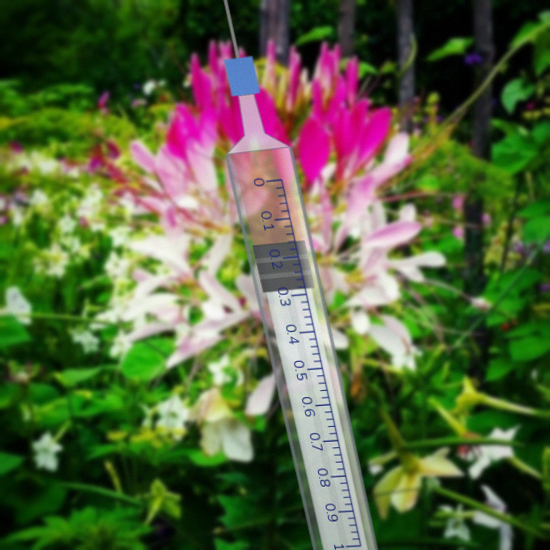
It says 0.16 mL
